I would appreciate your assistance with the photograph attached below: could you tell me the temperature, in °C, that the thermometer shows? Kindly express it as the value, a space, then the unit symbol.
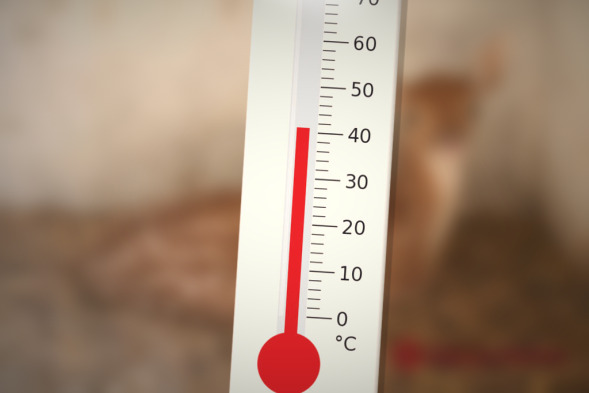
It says 41 °C
